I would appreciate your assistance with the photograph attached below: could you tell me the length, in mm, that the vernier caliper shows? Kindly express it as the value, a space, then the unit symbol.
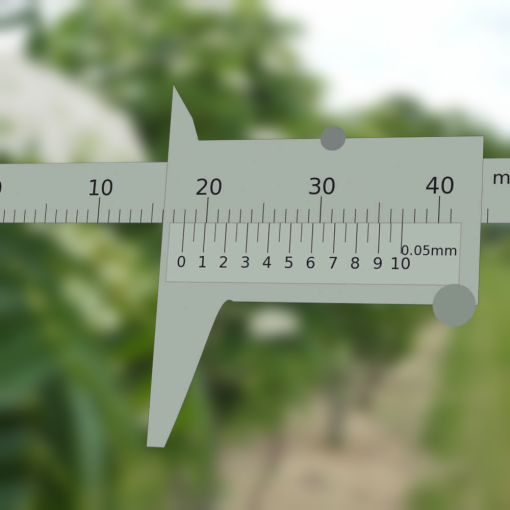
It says 18.0 mm
